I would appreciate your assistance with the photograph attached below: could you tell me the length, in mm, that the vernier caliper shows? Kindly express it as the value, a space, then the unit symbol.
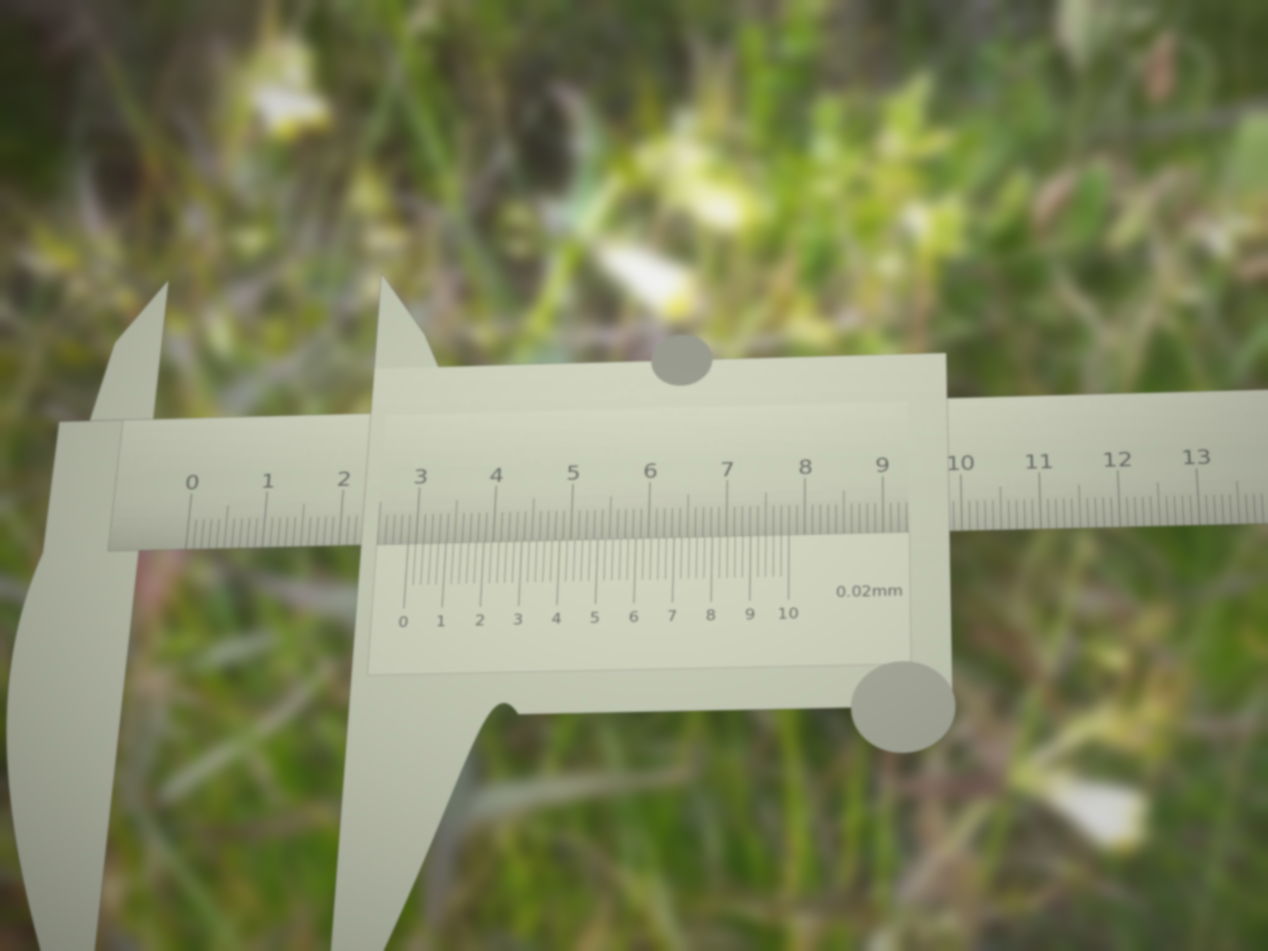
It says 29.0 mm
